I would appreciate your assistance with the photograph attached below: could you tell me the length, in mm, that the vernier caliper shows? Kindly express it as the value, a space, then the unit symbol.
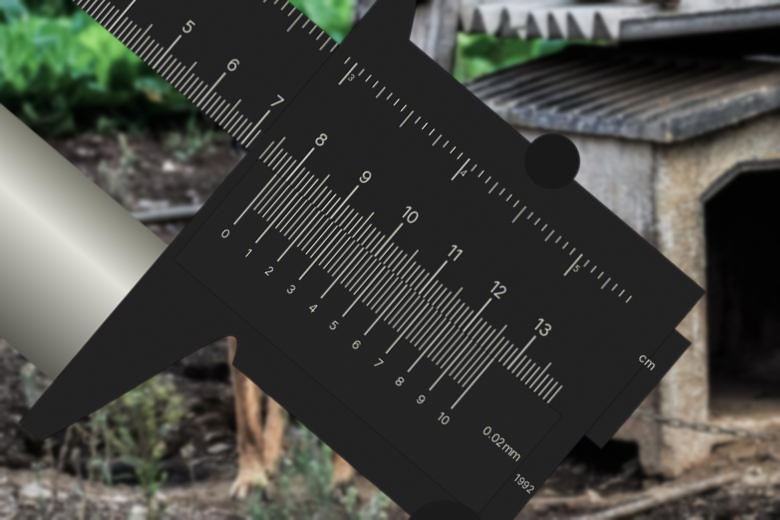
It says 78.0 mm
